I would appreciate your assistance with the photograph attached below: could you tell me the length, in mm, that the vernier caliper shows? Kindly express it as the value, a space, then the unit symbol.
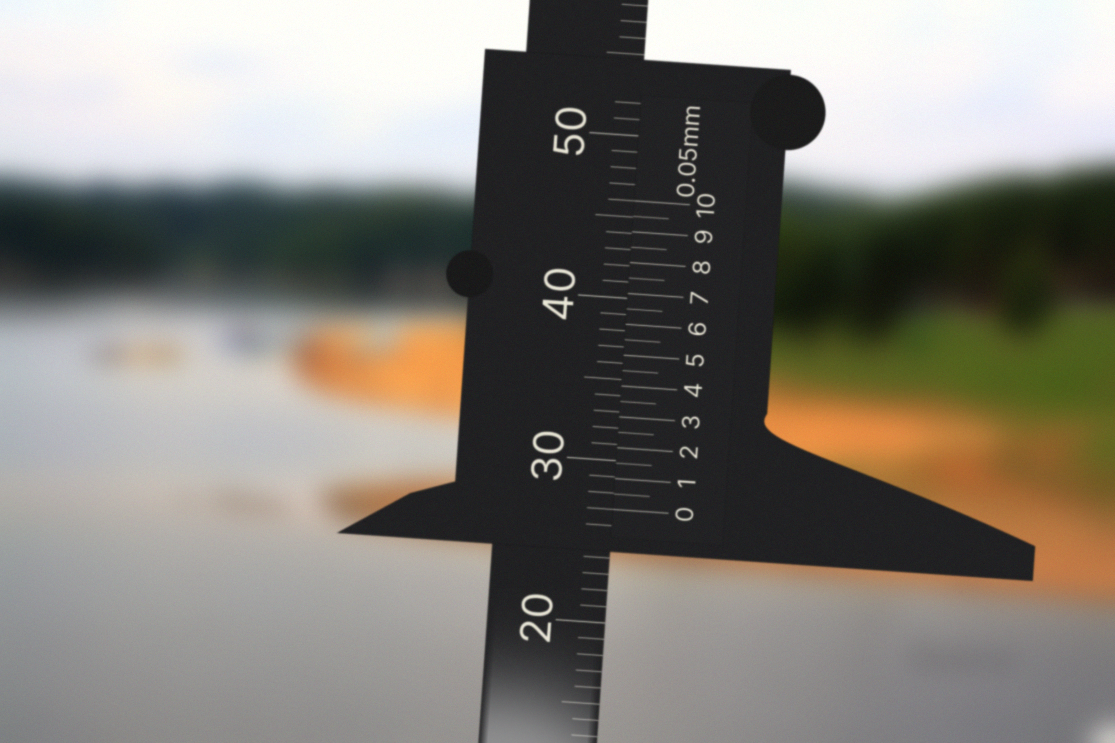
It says 27.0 mm
